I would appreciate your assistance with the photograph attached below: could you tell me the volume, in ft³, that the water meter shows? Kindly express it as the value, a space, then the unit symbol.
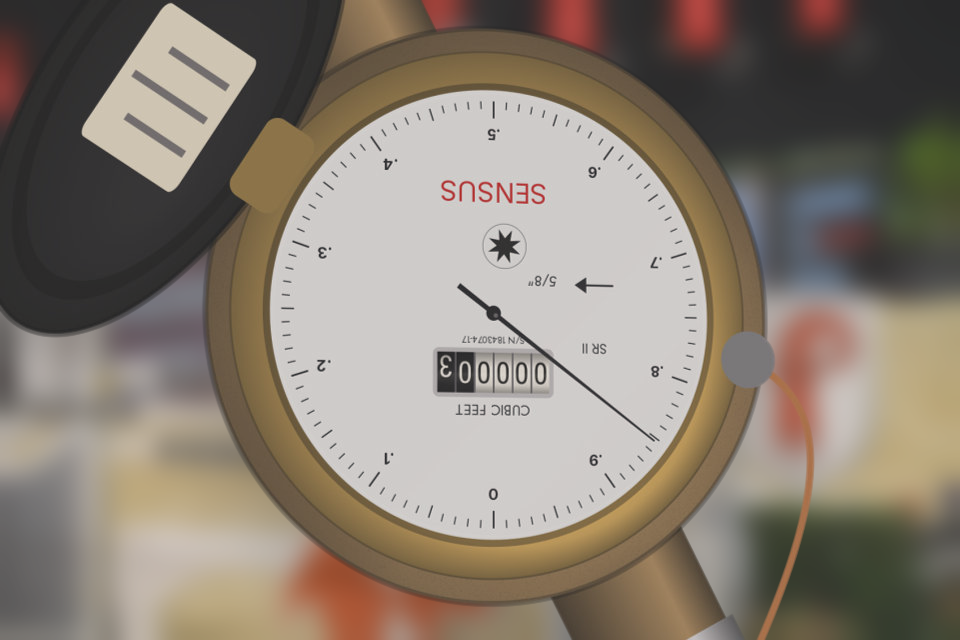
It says 2.85 ft³
